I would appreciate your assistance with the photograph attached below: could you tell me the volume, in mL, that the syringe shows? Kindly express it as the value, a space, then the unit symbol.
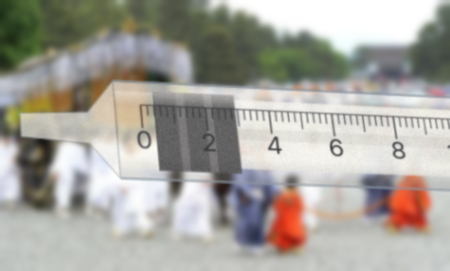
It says 0.4 mL
